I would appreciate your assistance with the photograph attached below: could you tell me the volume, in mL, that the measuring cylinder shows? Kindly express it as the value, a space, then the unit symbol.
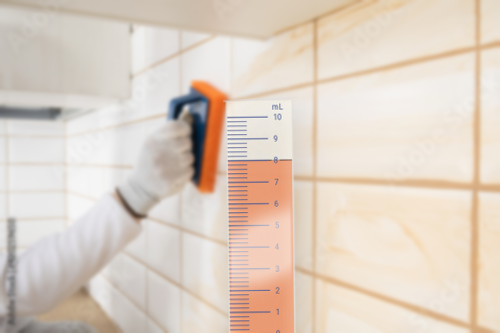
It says 8 mL
